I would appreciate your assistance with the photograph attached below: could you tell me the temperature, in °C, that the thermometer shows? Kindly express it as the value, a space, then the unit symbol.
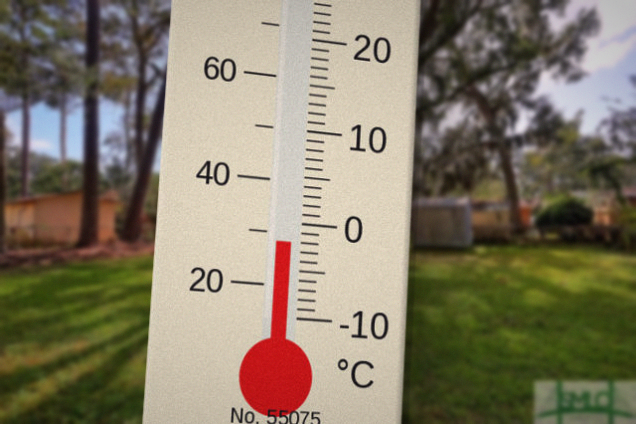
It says -2 °C
